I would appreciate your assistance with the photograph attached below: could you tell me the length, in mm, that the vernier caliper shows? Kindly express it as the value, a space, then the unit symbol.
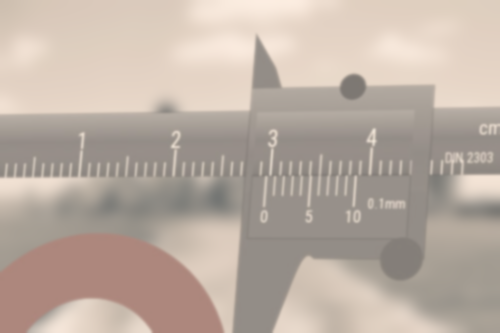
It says 29.6 mm
